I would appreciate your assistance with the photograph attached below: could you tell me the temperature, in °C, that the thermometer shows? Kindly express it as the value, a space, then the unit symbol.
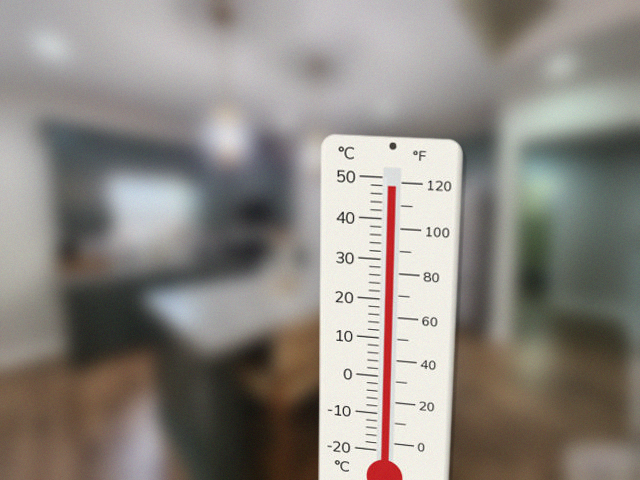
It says 48 °C
